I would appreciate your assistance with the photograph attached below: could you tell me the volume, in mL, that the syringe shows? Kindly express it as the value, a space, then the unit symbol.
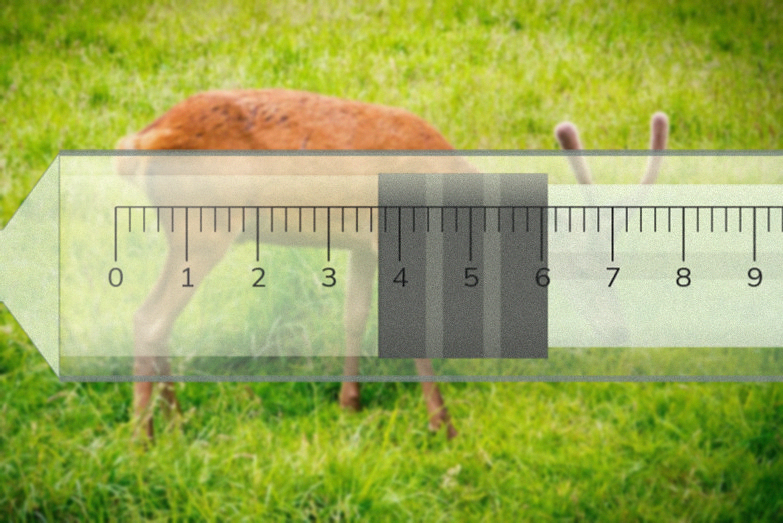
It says 3.7 mL
